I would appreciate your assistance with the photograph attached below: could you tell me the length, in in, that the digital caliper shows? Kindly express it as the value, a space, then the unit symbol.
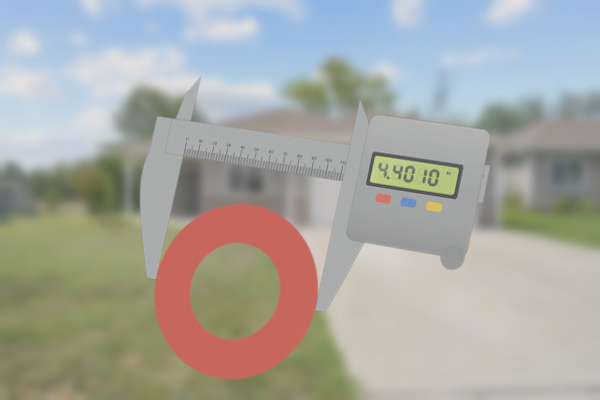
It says 4.4010 in
